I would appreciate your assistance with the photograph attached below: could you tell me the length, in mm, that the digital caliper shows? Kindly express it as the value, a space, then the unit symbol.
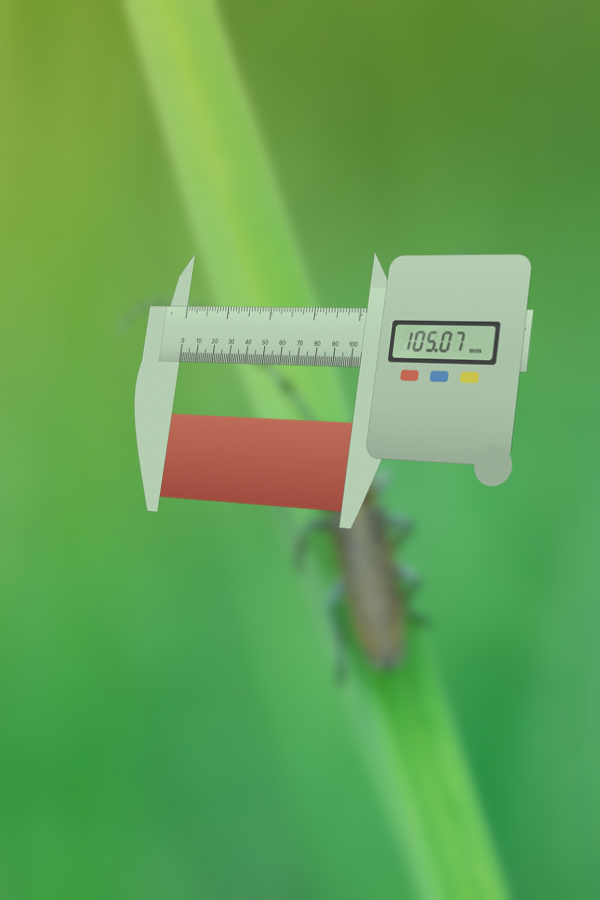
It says 105.07 mm
